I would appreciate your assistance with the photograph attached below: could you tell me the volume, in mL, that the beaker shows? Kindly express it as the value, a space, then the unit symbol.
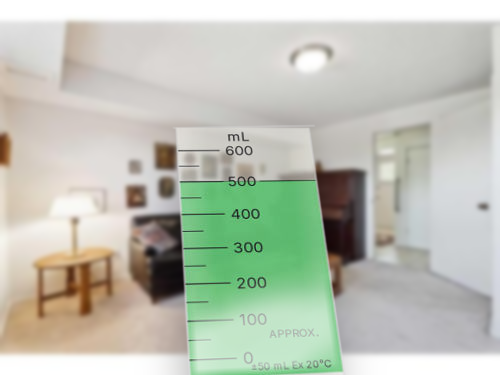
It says 500 mL
